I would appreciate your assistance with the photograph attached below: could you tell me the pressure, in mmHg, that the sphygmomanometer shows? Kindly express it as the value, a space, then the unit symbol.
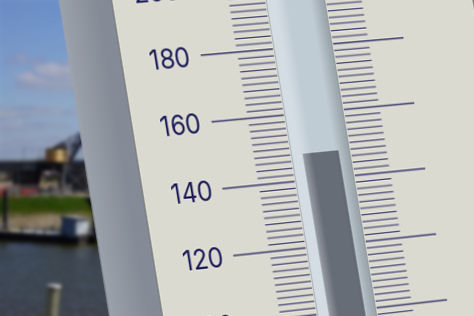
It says 148 mmHg
